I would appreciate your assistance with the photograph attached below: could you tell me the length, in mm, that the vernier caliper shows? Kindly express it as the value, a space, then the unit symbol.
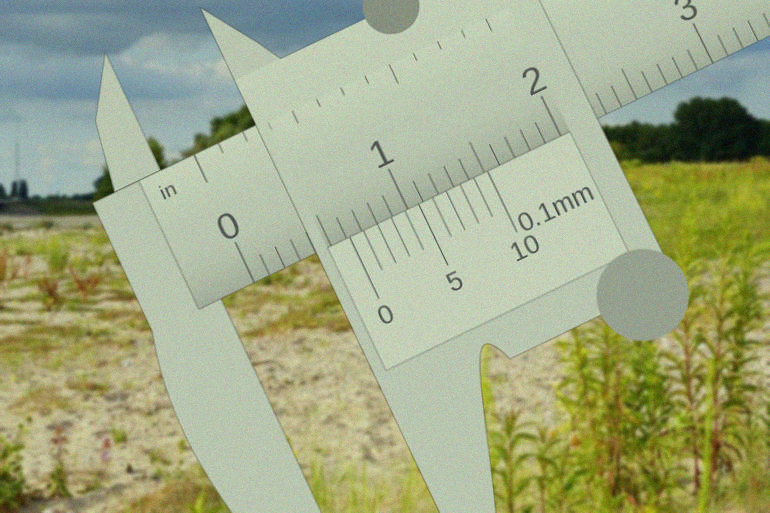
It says 6.2 mm
